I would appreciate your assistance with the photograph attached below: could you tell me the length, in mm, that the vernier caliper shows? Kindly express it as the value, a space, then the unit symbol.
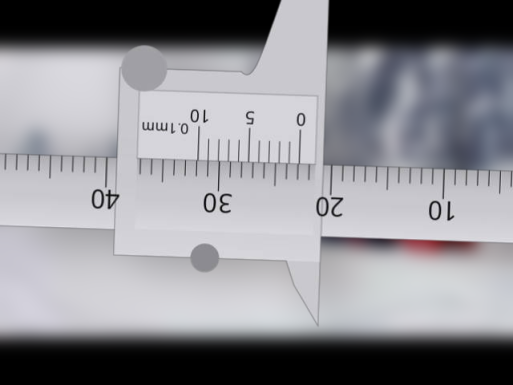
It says 22.9 mm
